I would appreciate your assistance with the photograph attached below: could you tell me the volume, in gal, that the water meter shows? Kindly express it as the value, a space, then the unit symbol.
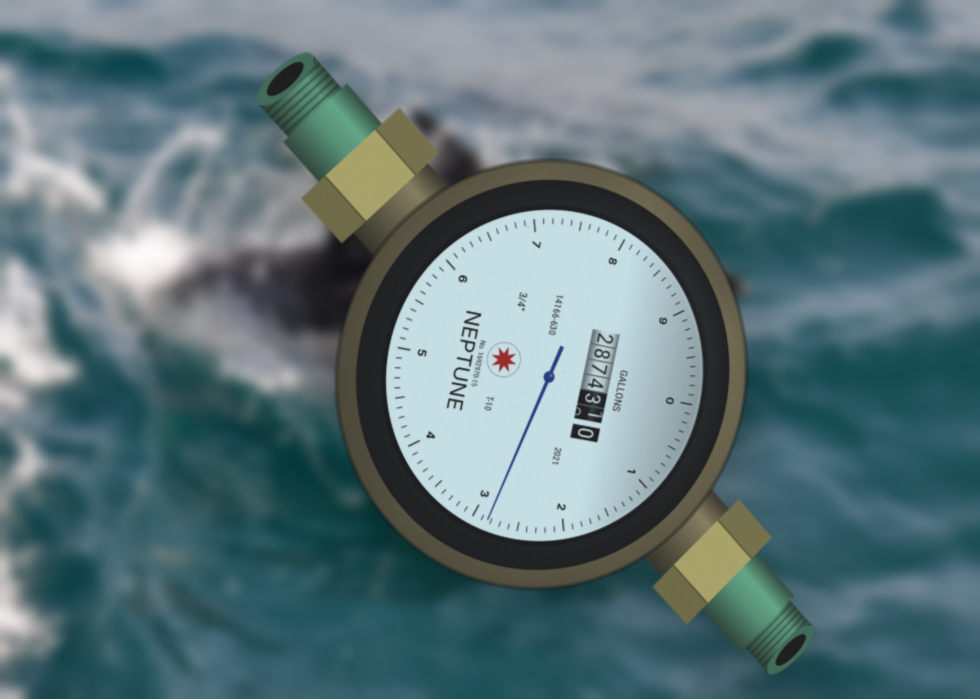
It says 2874312.8 gal
